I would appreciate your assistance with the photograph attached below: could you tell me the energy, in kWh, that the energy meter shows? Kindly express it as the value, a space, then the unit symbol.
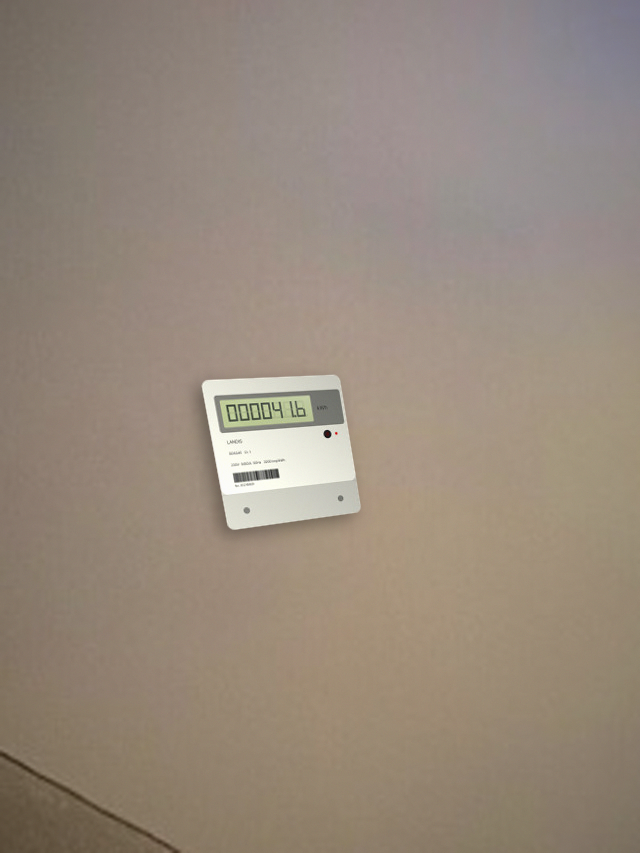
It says 41.6 kWh
